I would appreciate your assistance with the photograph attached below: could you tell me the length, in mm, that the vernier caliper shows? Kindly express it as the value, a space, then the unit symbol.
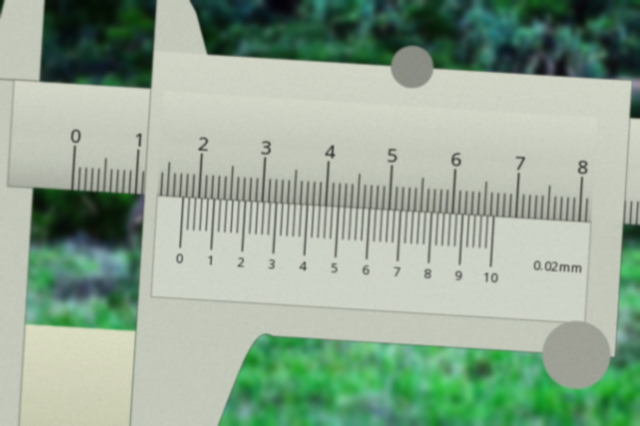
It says 17.5 mm
